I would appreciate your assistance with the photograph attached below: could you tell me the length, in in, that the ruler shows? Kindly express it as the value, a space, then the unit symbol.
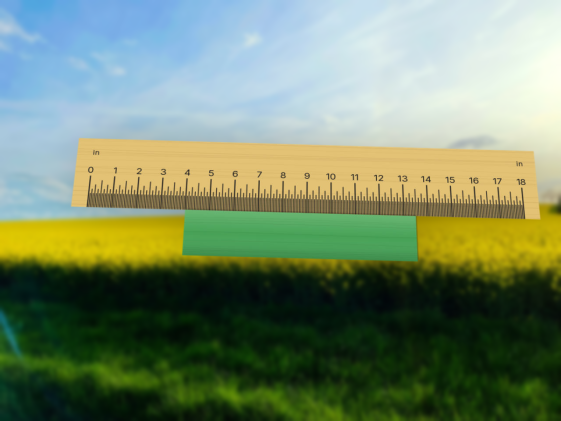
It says 9.5 in
